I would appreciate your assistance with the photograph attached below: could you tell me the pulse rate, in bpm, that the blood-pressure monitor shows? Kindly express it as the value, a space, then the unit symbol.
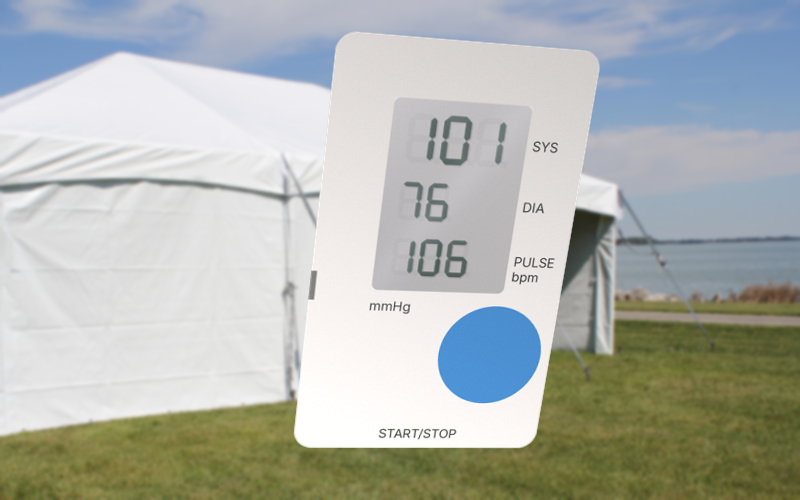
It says 106 bpm
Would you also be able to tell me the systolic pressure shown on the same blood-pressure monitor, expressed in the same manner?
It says 101 mmHg
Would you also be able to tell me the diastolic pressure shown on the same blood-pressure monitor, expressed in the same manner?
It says 76 mmHg
